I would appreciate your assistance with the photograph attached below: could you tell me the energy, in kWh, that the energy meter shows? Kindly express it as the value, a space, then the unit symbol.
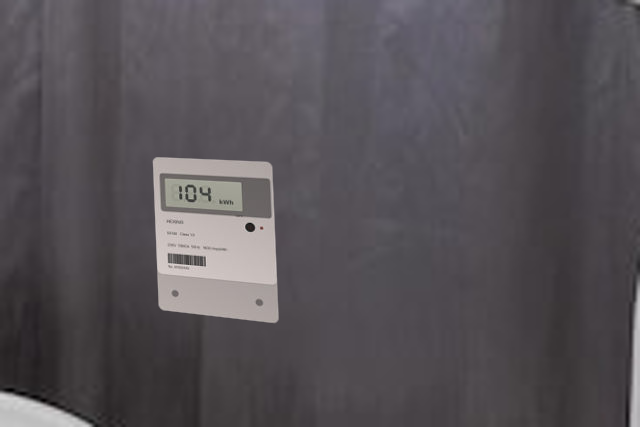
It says 104 kWh
